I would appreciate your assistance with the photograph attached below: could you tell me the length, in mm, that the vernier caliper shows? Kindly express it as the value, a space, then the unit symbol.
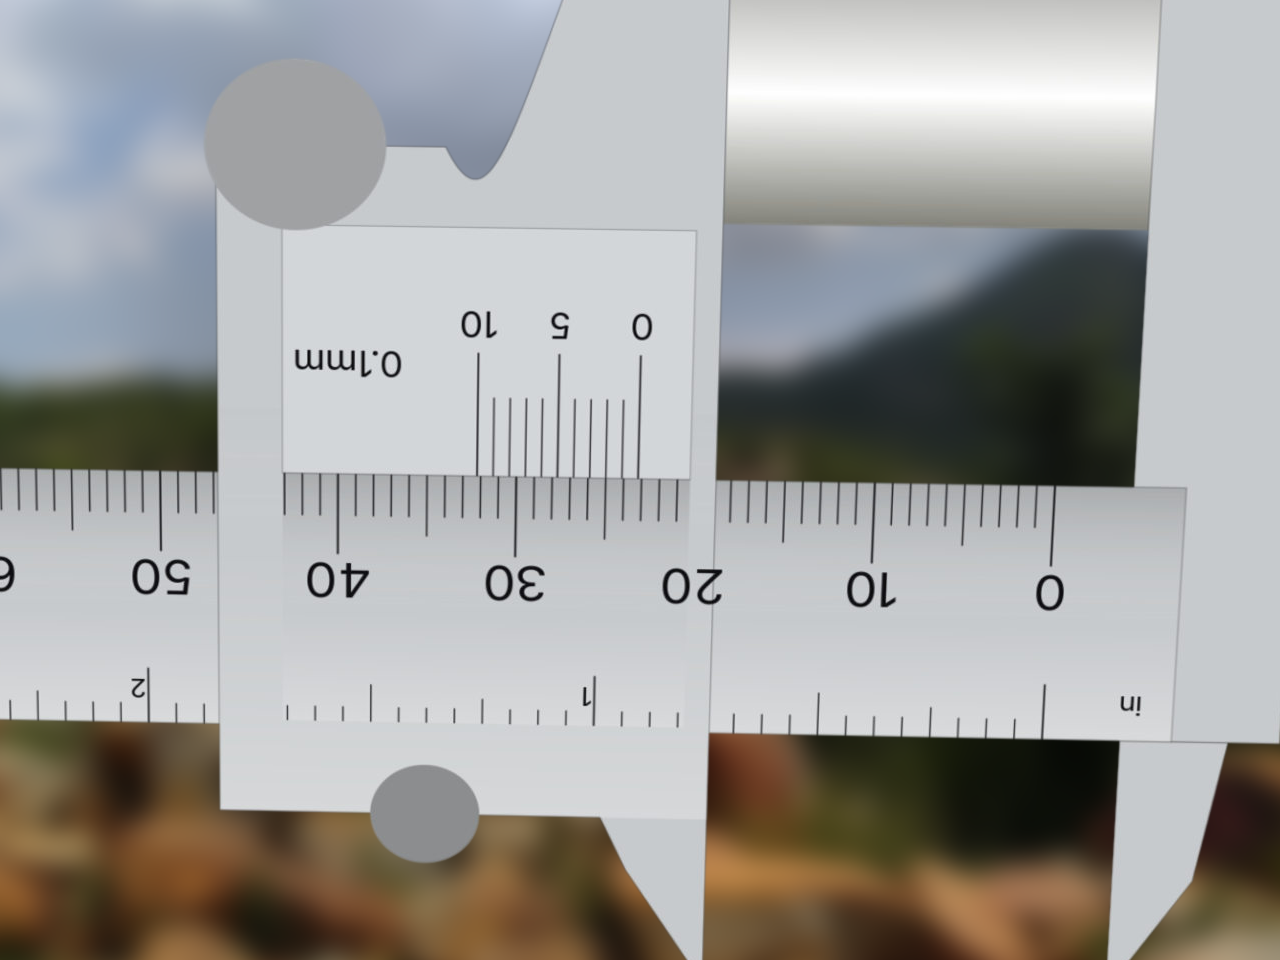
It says 23.2 mm
